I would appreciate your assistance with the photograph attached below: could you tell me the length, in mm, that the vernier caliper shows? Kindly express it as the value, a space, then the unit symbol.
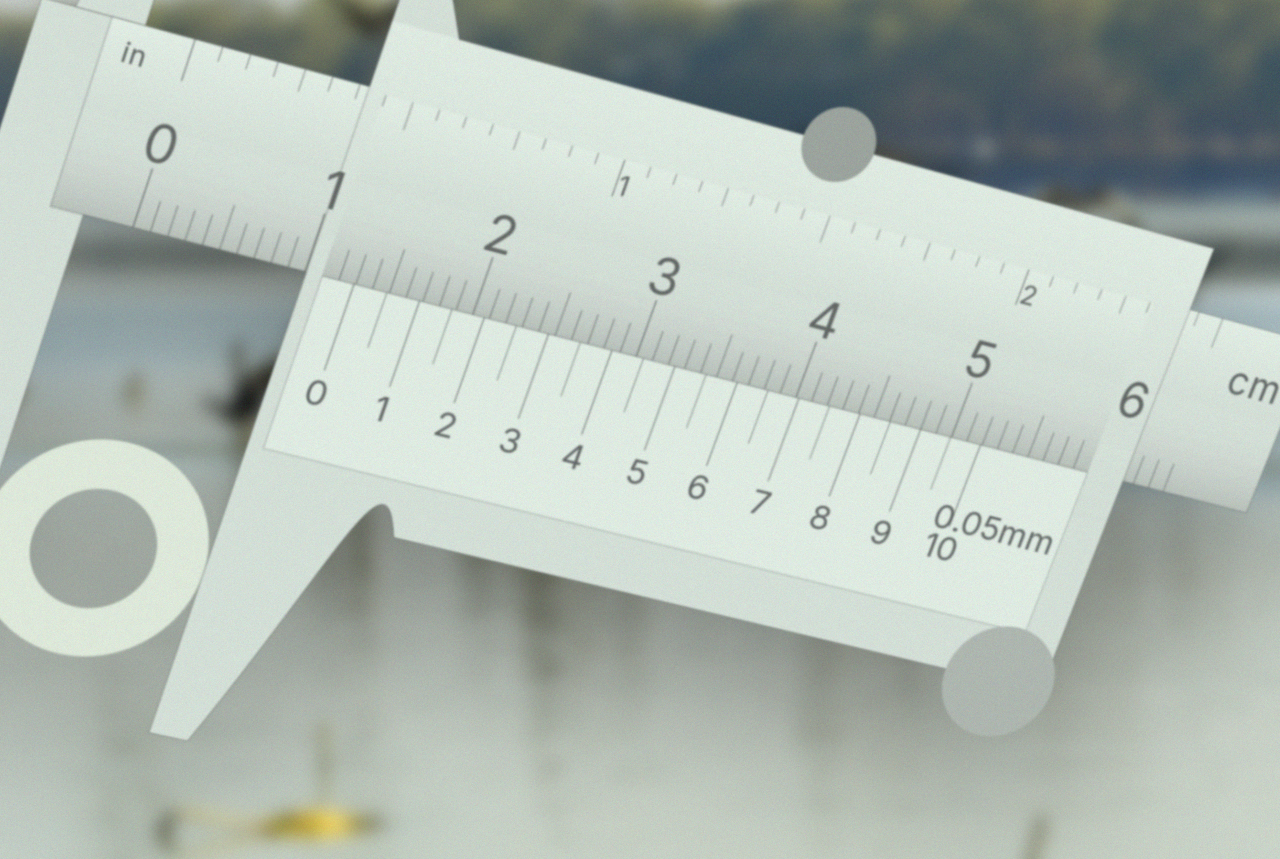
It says 12.9 mm
